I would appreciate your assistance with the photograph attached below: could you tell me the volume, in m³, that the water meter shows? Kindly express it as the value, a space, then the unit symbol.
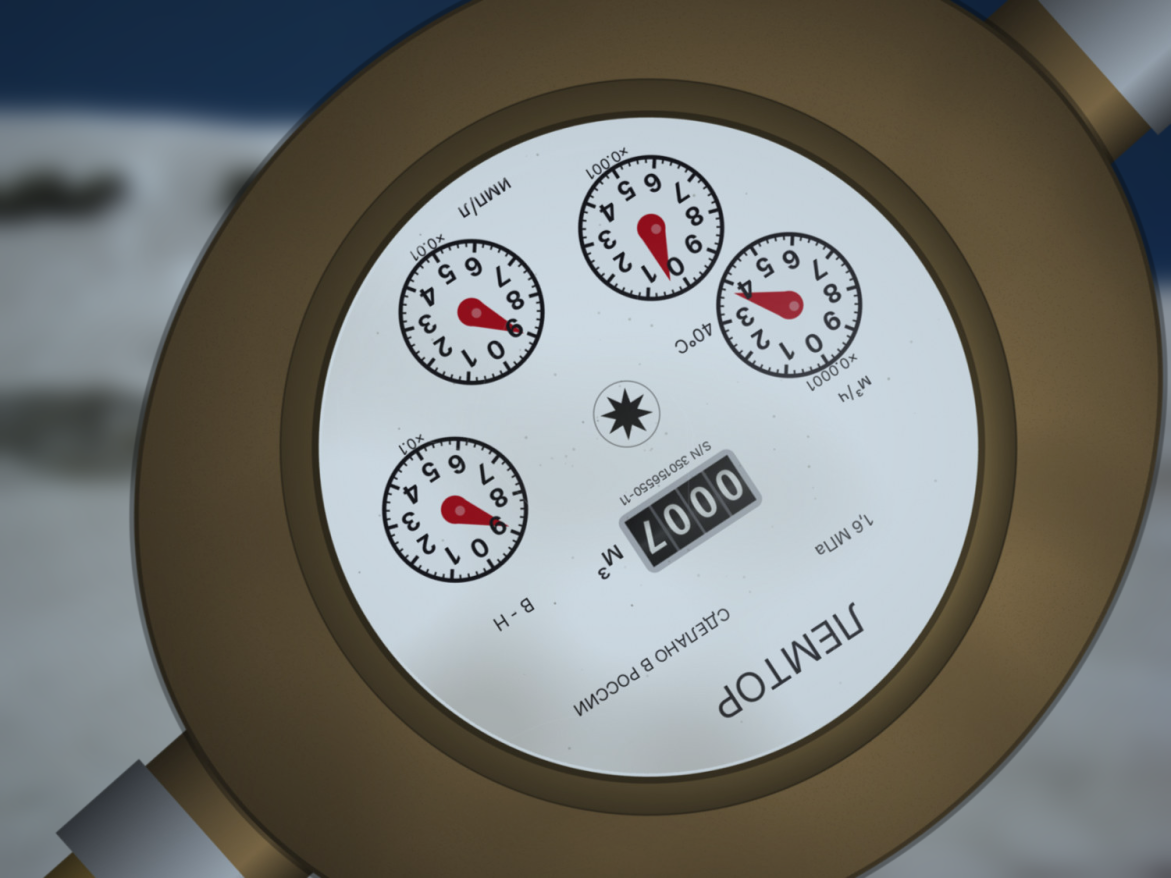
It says 7.8903 m³
